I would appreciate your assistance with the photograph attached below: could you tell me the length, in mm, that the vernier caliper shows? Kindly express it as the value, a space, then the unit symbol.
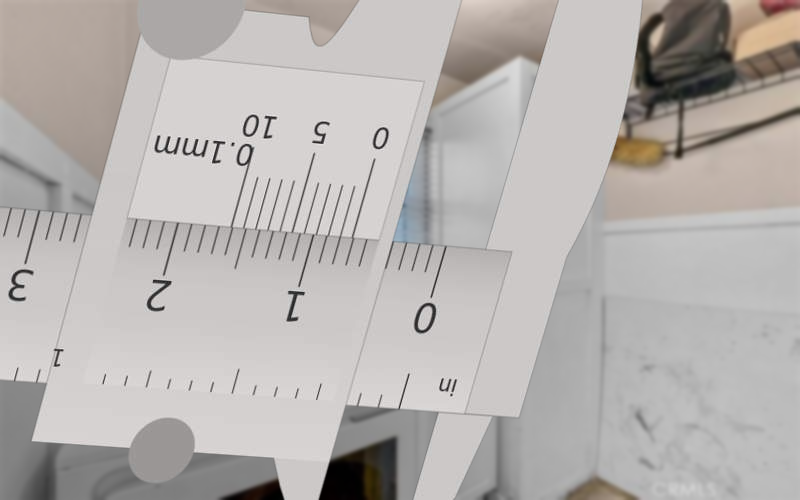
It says 7.1 mm
